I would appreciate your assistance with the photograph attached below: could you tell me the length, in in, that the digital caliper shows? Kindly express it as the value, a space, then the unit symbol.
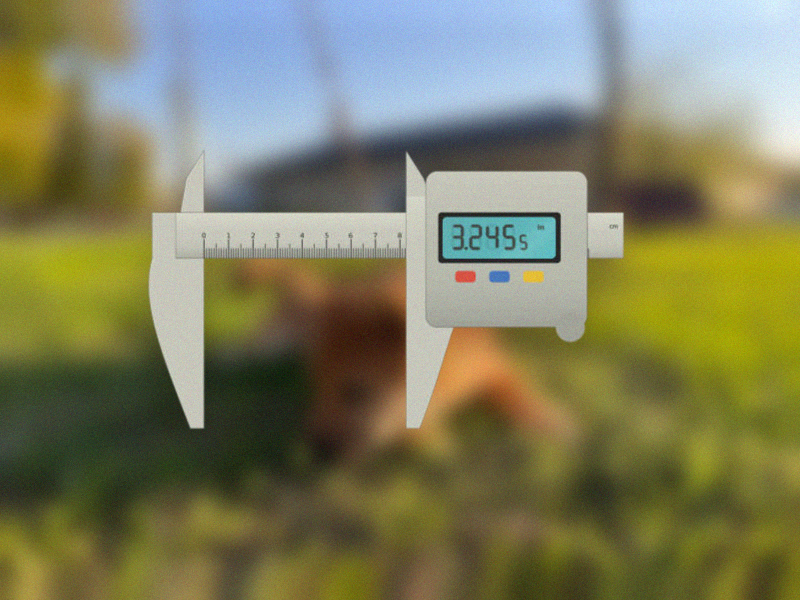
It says 3.2455 in
